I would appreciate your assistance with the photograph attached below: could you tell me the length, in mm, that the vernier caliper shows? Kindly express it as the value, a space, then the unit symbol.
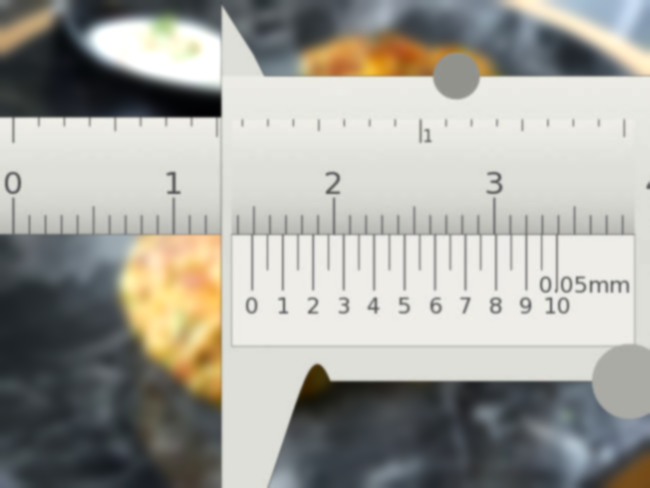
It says 14.9 mm
